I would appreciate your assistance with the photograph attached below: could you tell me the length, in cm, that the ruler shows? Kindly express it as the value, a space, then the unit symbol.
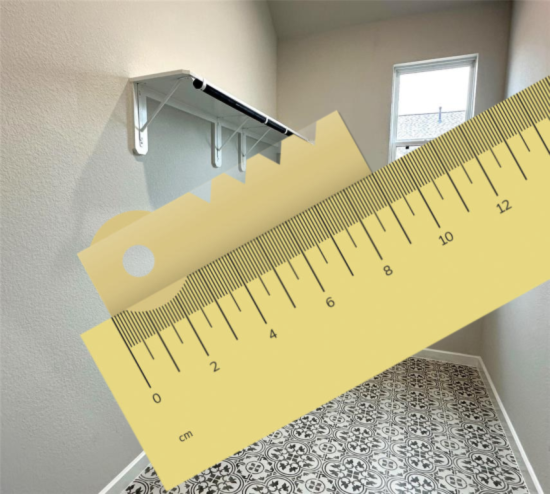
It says 9 cm
